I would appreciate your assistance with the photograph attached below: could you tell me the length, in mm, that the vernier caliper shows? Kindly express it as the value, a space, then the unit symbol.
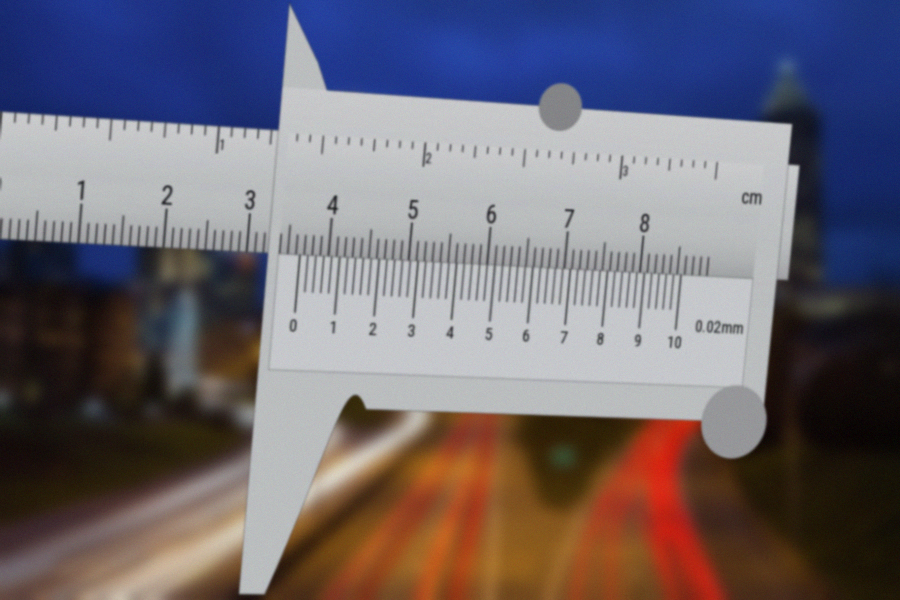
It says 36.5 mm
